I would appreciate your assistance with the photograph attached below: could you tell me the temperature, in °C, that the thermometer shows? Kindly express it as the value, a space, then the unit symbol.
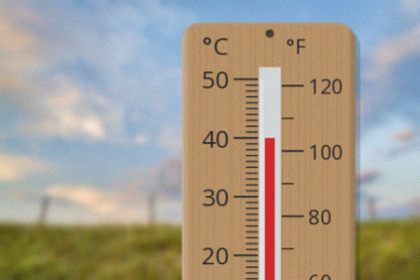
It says 40 °C
